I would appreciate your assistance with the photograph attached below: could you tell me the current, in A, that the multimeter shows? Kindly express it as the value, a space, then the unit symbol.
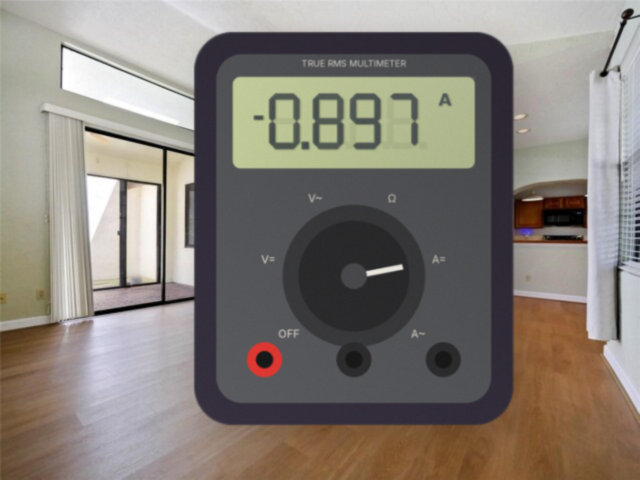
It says -0.897 A
